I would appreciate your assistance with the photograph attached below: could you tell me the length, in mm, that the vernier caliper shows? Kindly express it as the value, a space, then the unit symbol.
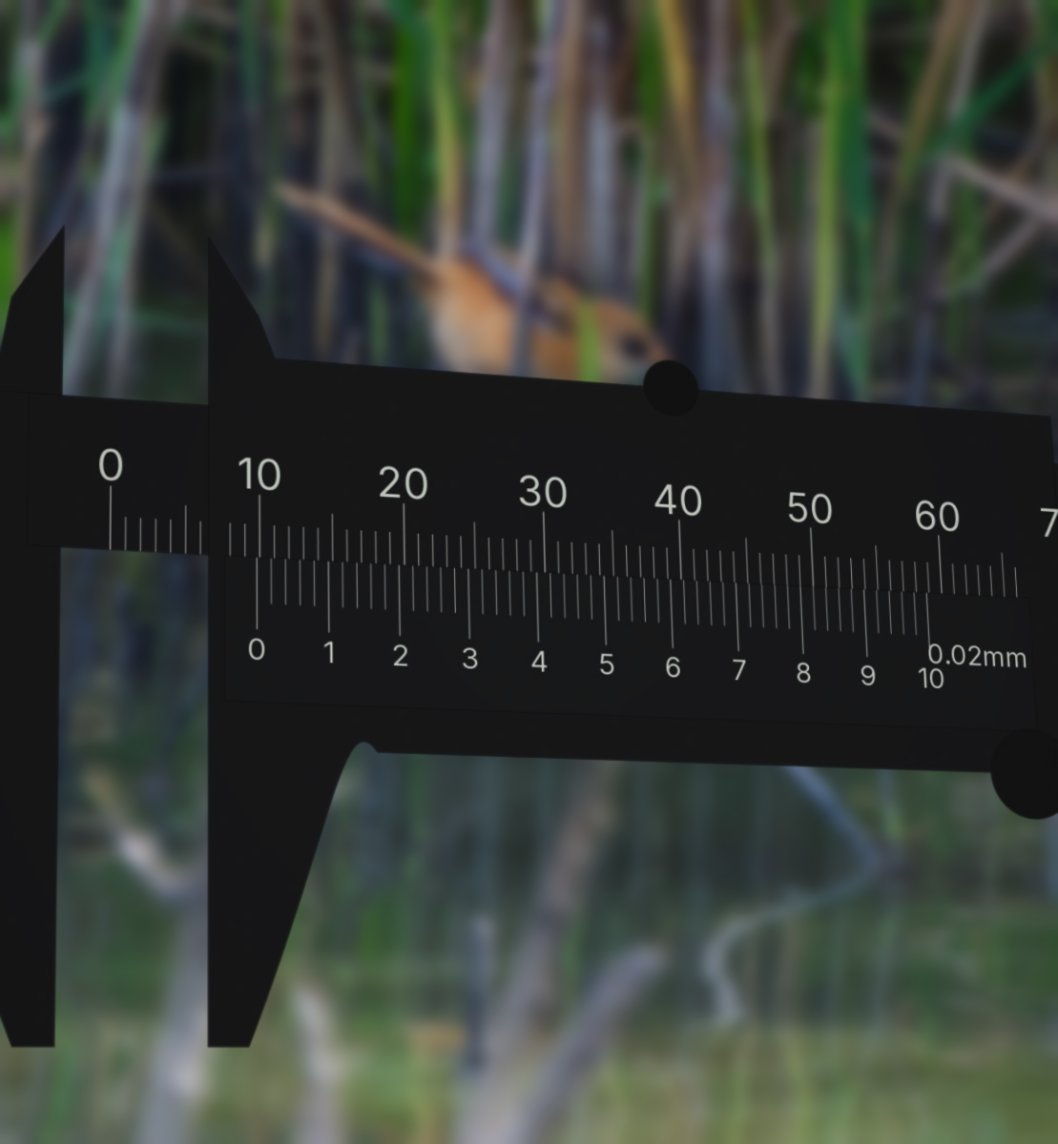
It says 9.8 mm
